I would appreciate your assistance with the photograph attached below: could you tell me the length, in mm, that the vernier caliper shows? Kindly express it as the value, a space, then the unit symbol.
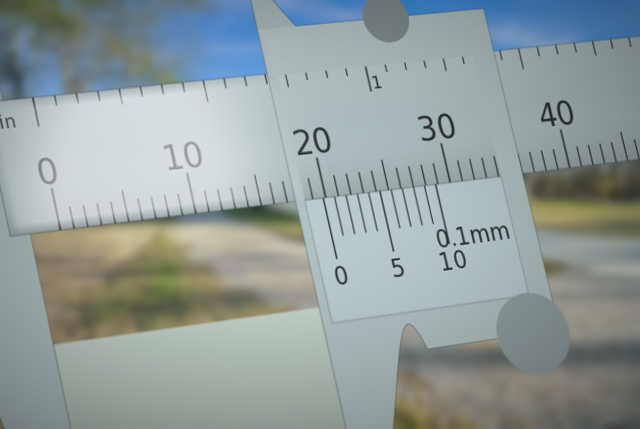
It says 19.8 mm
